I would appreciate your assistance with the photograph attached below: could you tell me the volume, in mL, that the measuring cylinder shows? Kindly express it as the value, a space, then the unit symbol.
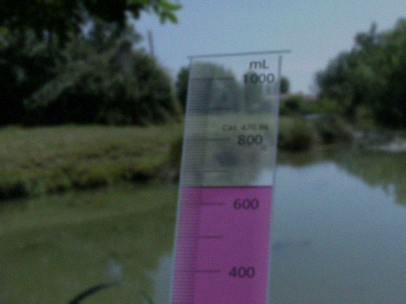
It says 650 mL
